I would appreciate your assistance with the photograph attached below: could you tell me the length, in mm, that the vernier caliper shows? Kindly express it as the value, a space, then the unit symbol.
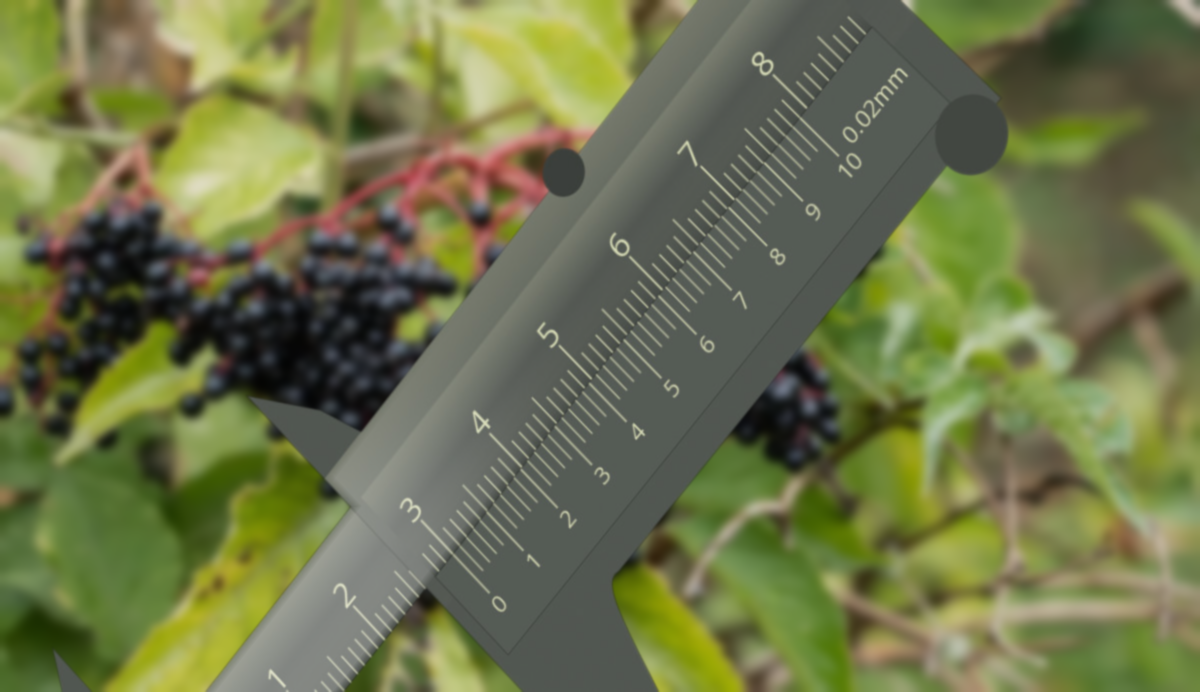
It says 30.0 mm
